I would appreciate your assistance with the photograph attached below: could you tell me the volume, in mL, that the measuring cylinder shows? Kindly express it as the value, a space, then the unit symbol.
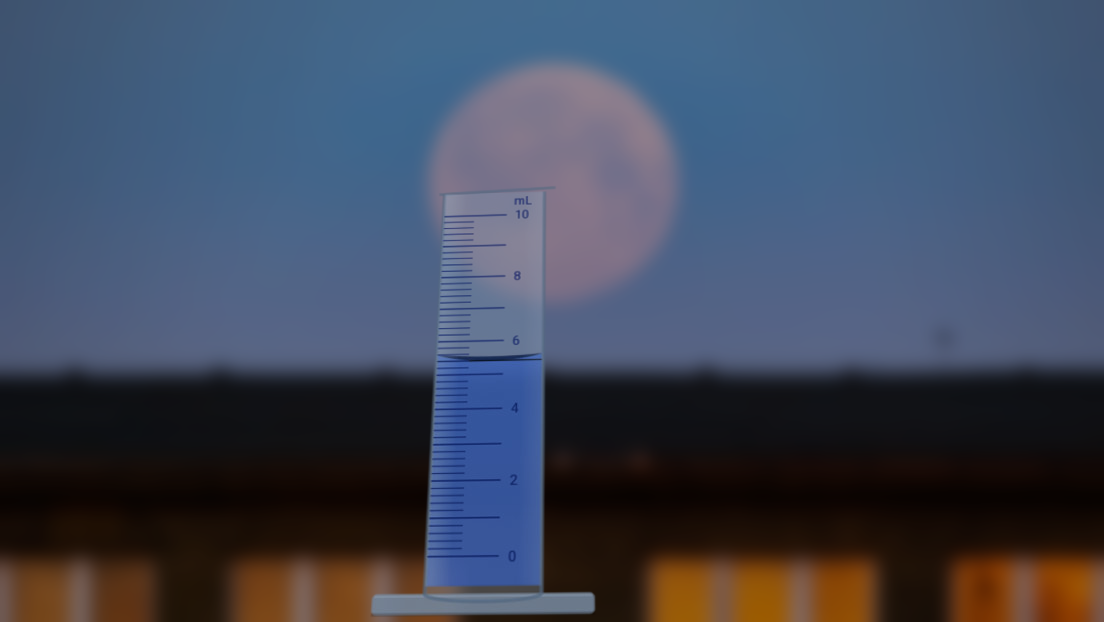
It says 5.4 mL
